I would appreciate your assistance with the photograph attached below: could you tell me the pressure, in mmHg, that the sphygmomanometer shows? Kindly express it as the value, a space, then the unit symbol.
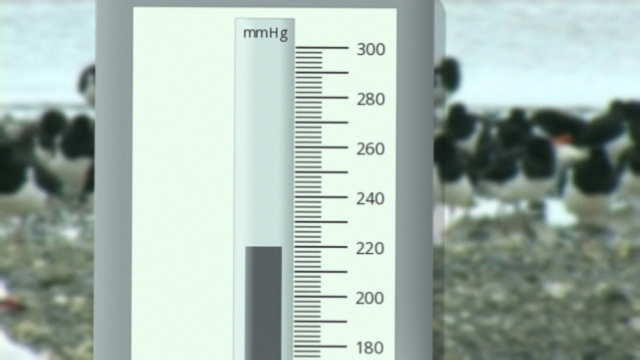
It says 220 mmHg
